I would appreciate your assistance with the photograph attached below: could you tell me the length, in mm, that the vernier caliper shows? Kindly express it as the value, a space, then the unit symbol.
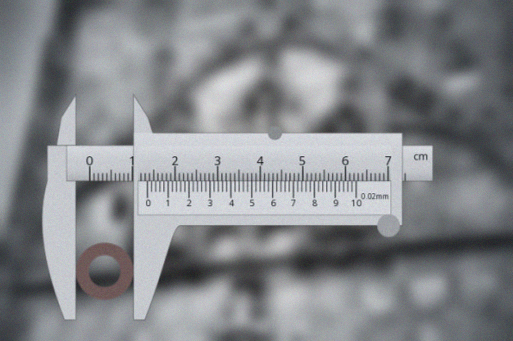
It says 13.5 mm
